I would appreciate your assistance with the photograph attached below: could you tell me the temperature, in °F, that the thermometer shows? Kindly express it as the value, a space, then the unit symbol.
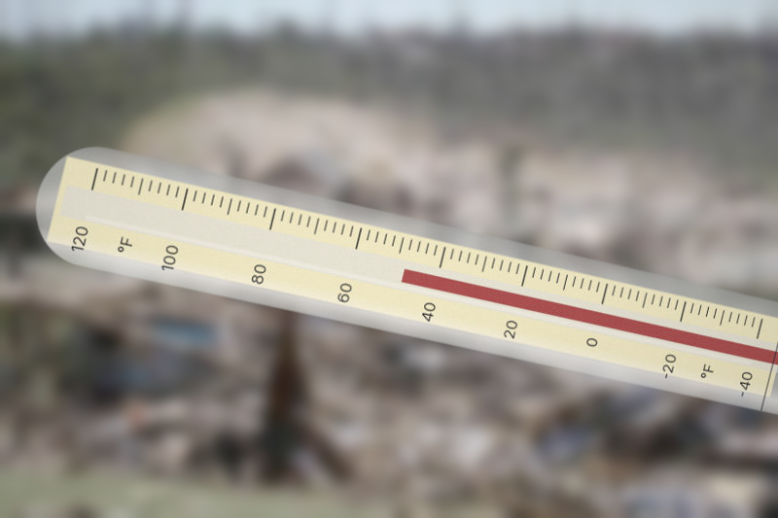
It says 48 °F
